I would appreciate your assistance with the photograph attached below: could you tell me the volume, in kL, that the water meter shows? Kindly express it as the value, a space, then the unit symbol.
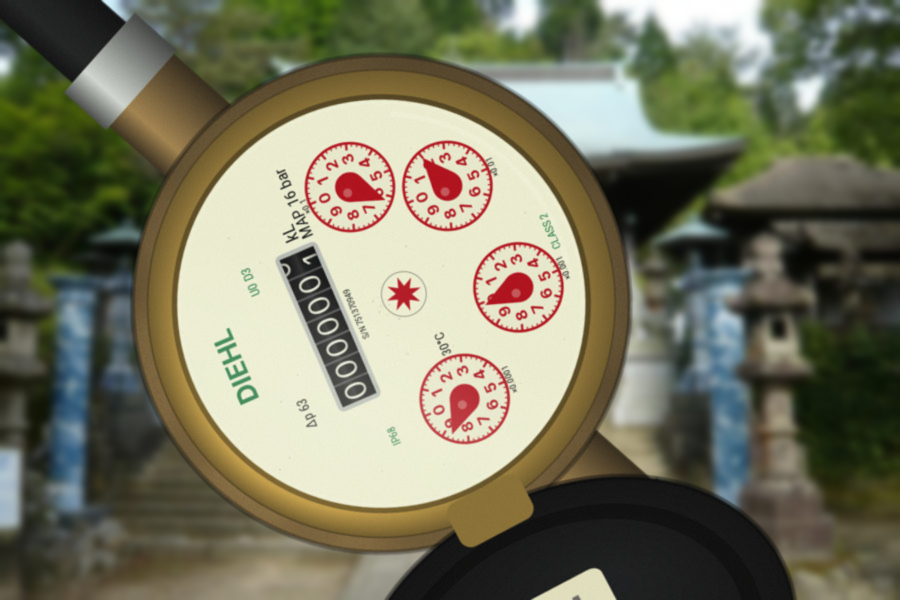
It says 0.6198 kL
